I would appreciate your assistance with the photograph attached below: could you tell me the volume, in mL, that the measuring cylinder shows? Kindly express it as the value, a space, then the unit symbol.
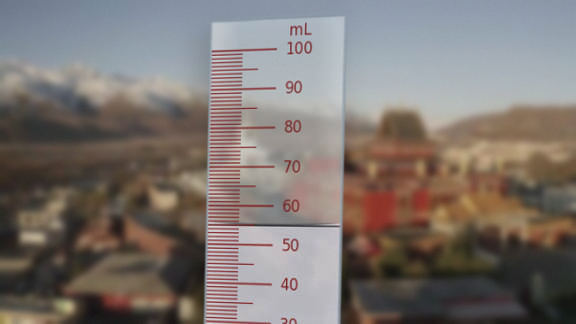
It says 55 mL
